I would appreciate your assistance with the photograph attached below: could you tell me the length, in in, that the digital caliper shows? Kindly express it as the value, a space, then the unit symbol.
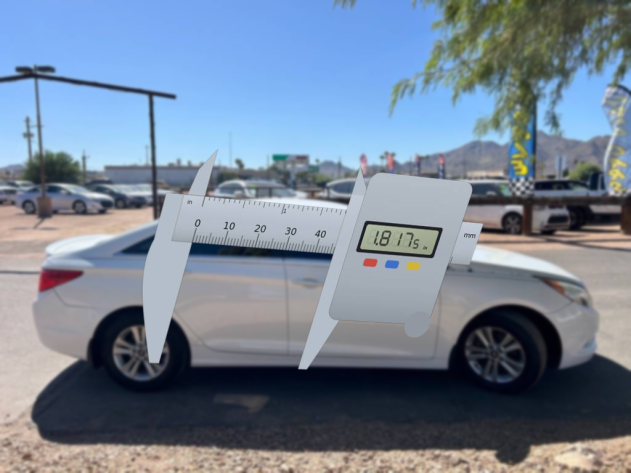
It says 1.8175 in
